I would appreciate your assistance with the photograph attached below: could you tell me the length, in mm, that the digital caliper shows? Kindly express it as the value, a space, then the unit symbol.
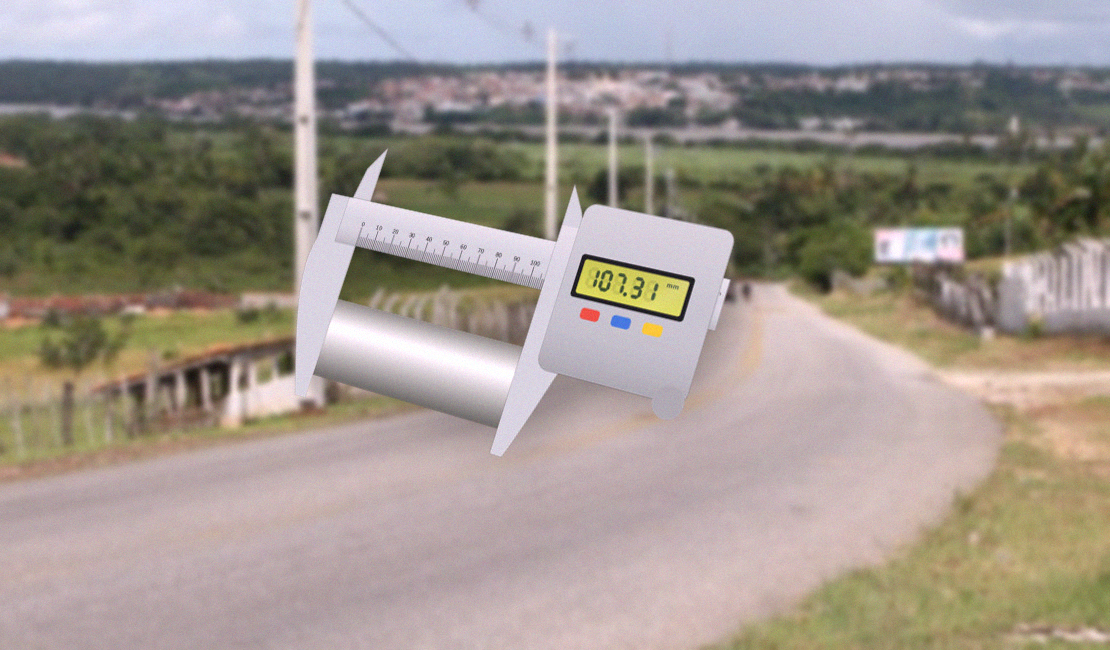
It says 107.31 mm
